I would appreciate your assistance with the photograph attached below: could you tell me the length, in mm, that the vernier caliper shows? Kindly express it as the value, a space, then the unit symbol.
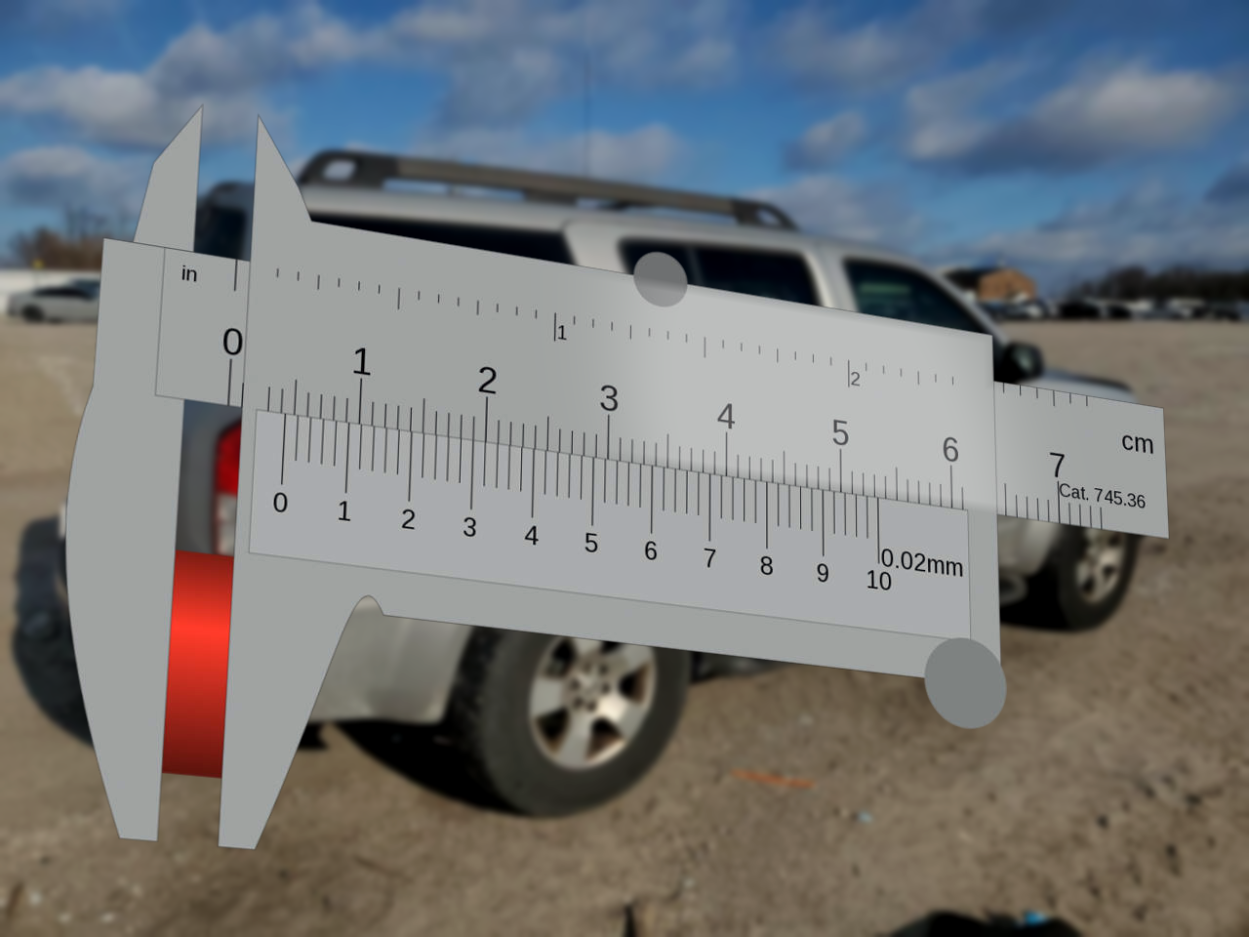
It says 4.3 mm
